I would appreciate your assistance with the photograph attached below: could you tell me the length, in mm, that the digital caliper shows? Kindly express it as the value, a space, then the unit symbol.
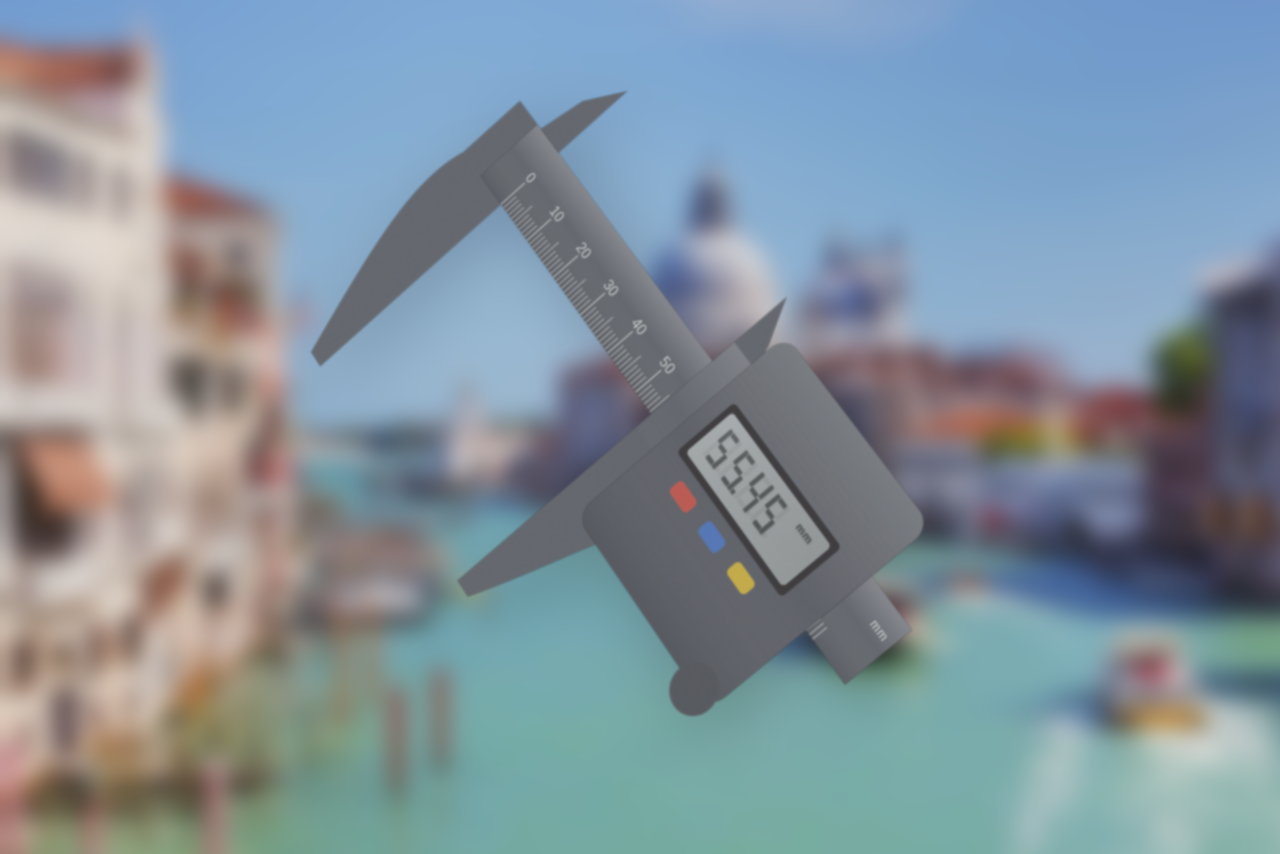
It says 55.45 mm
